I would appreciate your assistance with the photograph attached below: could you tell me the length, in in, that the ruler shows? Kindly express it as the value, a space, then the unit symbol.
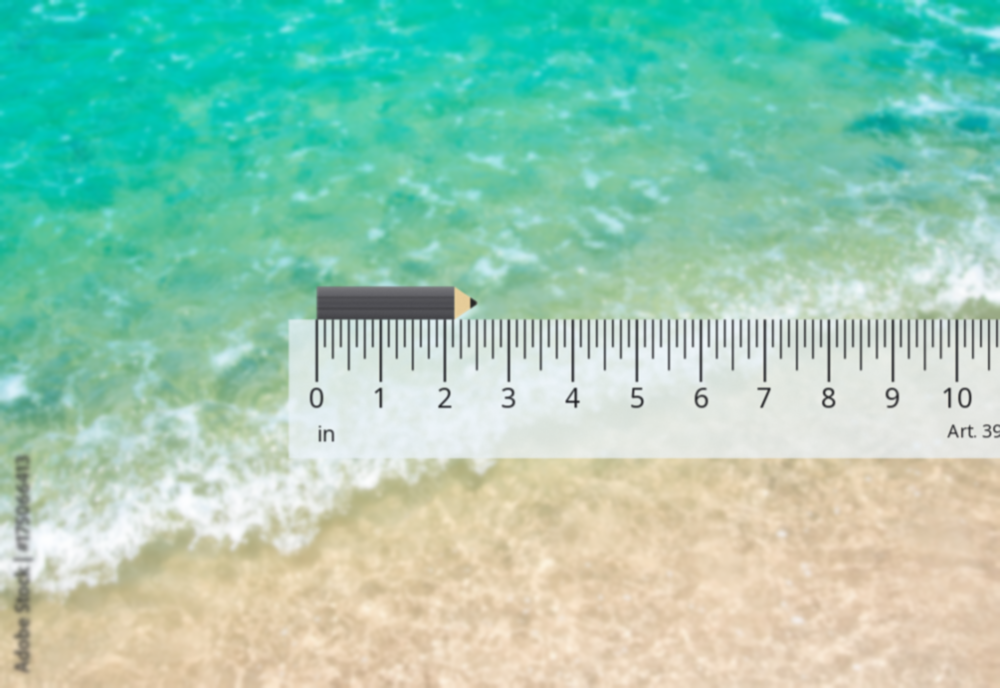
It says 2.5 in
